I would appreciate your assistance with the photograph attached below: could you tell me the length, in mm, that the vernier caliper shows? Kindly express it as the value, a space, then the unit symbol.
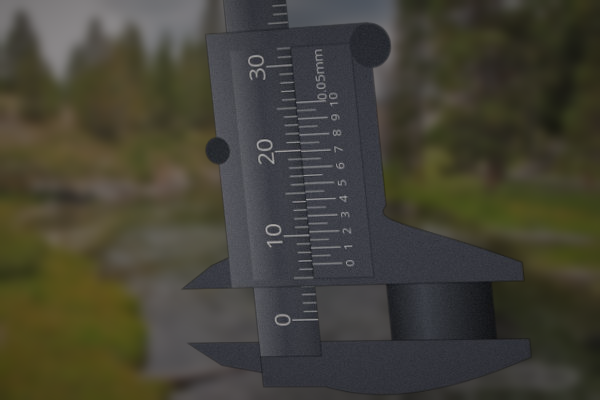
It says 6.6 mm
